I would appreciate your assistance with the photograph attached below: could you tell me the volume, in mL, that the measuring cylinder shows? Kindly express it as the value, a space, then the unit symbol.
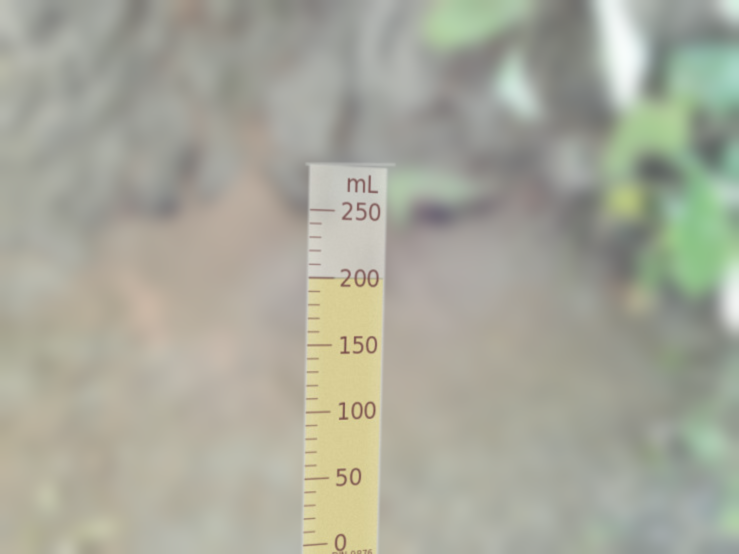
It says 200 mL
